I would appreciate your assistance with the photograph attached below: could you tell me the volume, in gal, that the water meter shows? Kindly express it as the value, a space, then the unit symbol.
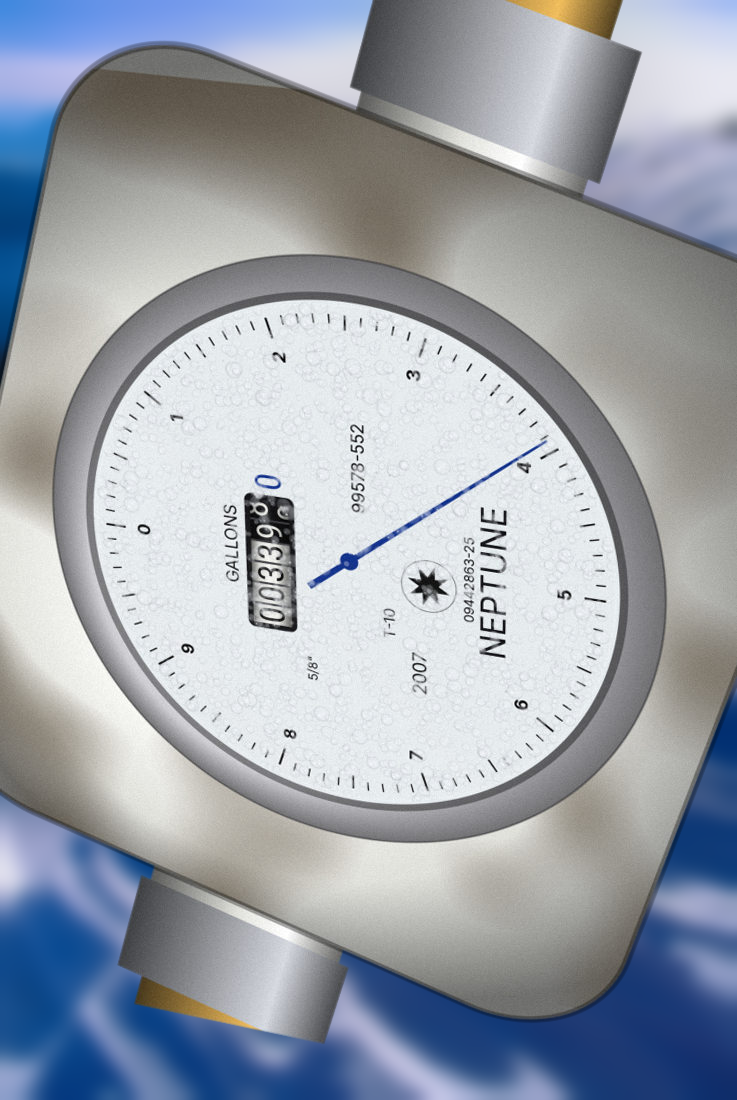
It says 33983.9 gal
